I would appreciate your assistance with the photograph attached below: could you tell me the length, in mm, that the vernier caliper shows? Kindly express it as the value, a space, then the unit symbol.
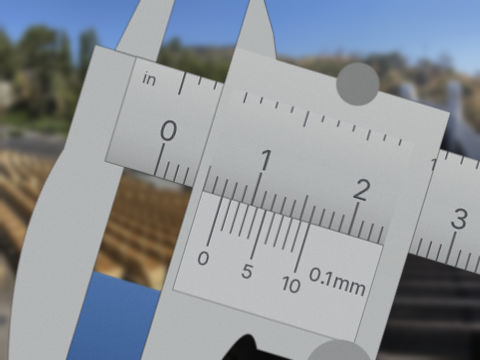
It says 7.0 mm
